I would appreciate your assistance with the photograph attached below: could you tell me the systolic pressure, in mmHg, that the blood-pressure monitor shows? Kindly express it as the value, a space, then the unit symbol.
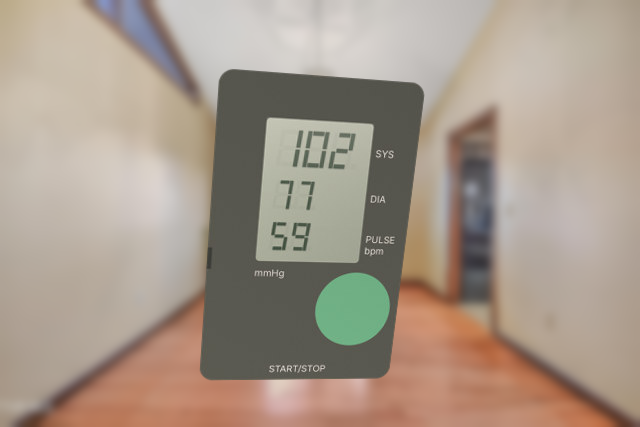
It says 102 mmHg
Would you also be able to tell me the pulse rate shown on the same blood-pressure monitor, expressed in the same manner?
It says 59 bpm
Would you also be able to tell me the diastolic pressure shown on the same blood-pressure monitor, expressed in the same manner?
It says 77 mmHg
